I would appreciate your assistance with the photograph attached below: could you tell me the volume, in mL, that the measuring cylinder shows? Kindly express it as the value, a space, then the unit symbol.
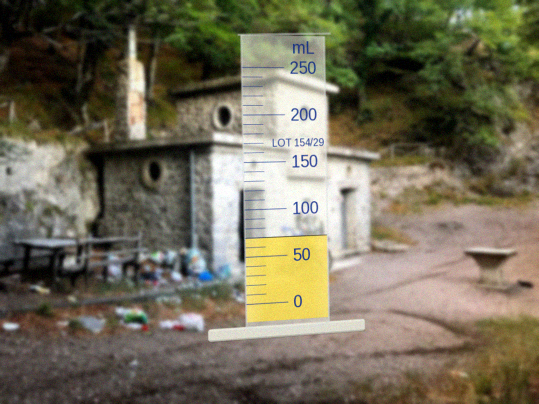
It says 70 mL
